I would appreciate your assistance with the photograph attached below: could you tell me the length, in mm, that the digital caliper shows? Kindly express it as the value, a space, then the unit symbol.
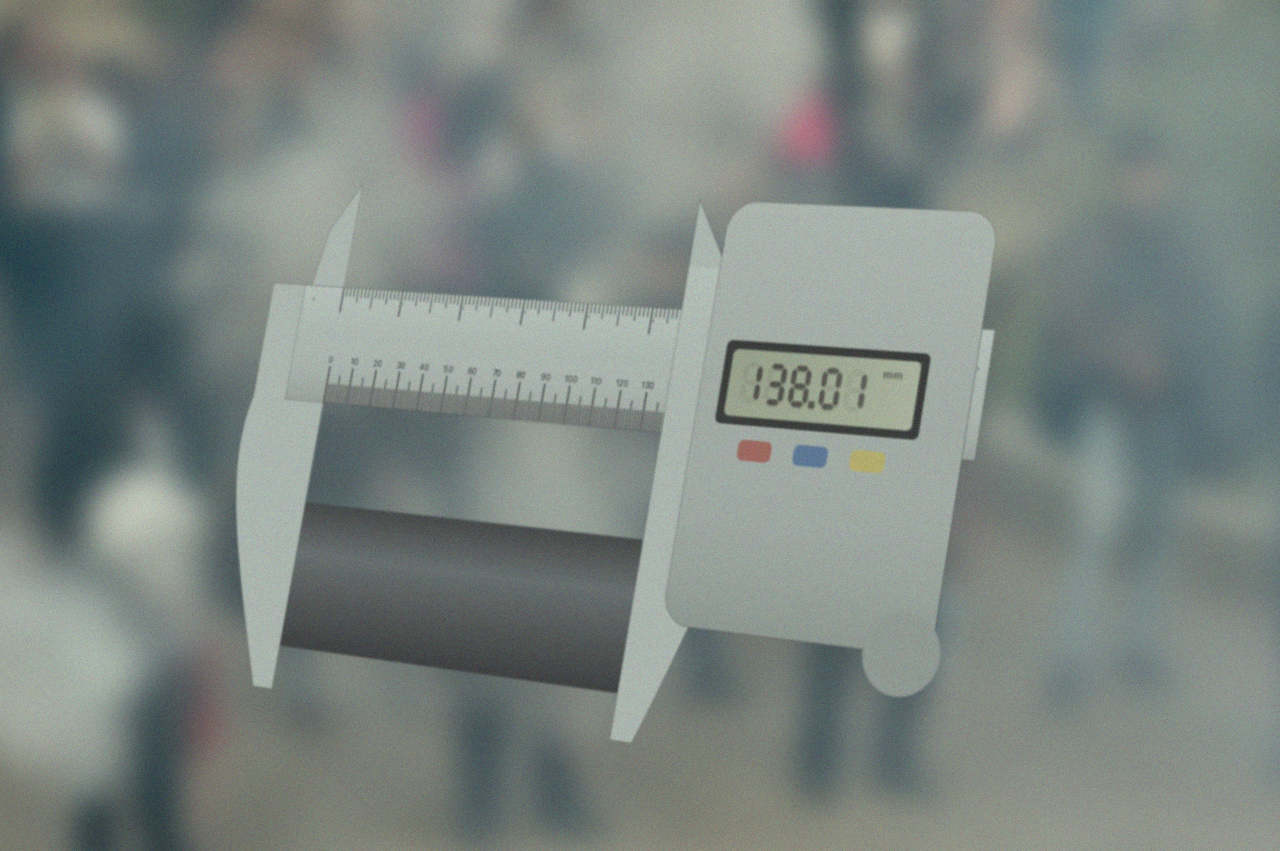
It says 138.01 mm
